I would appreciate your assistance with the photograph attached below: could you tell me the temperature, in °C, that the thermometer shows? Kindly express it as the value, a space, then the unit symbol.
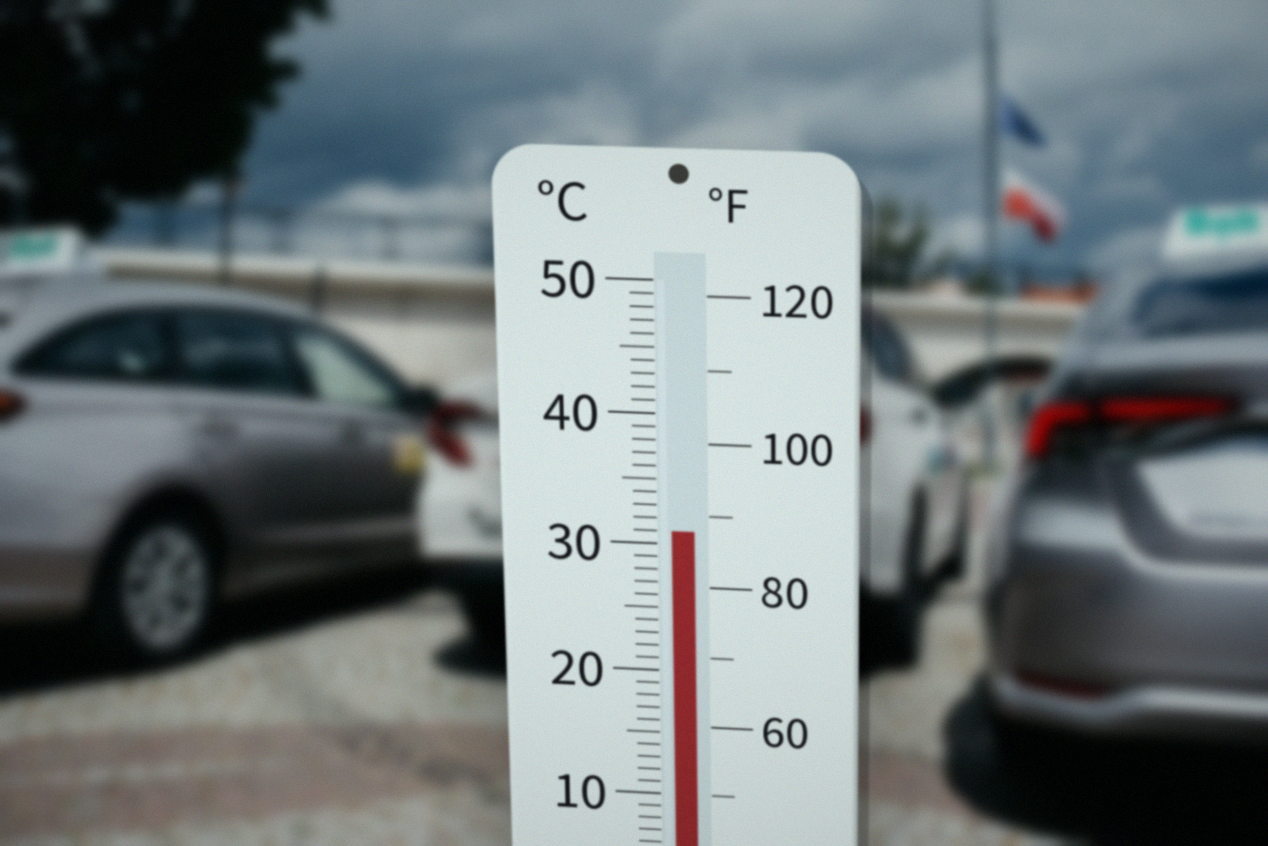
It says 31 °C
